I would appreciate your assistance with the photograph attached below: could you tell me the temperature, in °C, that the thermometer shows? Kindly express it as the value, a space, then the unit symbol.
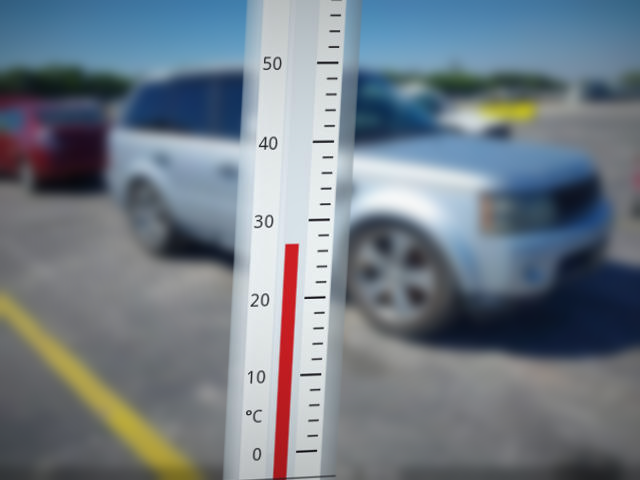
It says 27 °C
